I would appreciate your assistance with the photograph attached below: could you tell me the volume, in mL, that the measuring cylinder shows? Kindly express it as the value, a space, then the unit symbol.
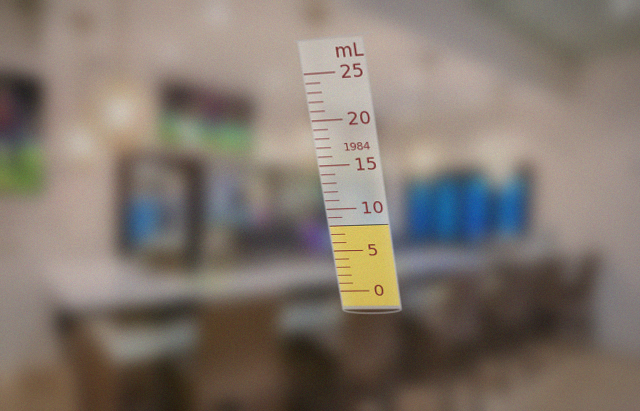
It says 8 mL
